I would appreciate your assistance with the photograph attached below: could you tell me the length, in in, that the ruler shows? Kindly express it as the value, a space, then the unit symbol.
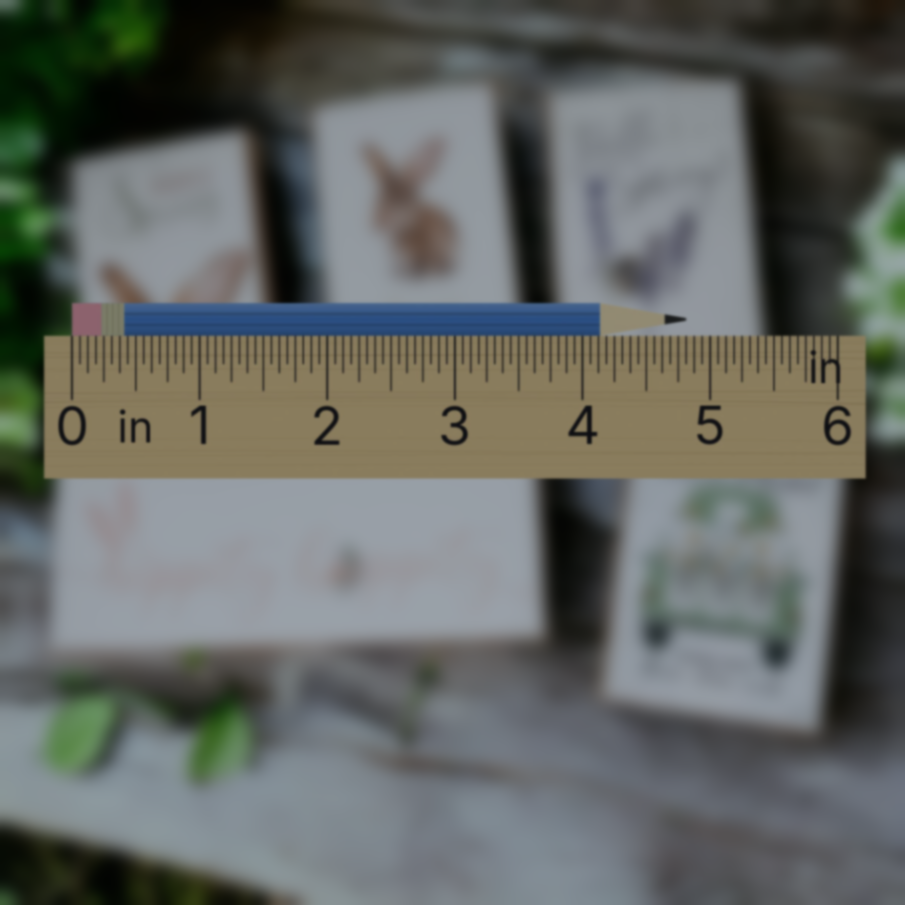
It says 4.8125 in
